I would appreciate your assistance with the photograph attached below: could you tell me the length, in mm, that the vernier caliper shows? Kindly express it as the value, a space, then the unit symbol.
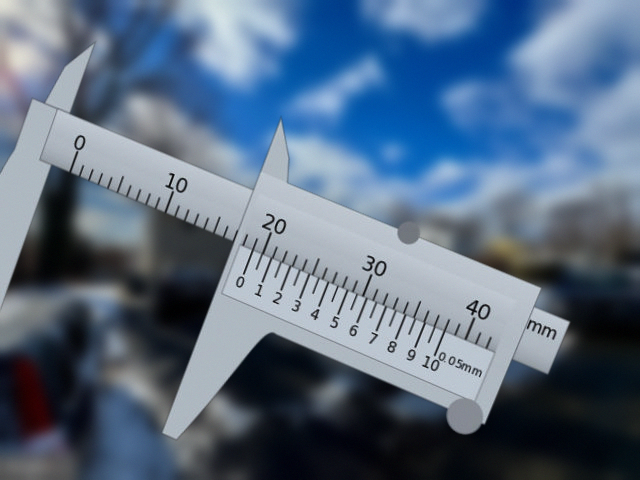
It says 19.0 mm
